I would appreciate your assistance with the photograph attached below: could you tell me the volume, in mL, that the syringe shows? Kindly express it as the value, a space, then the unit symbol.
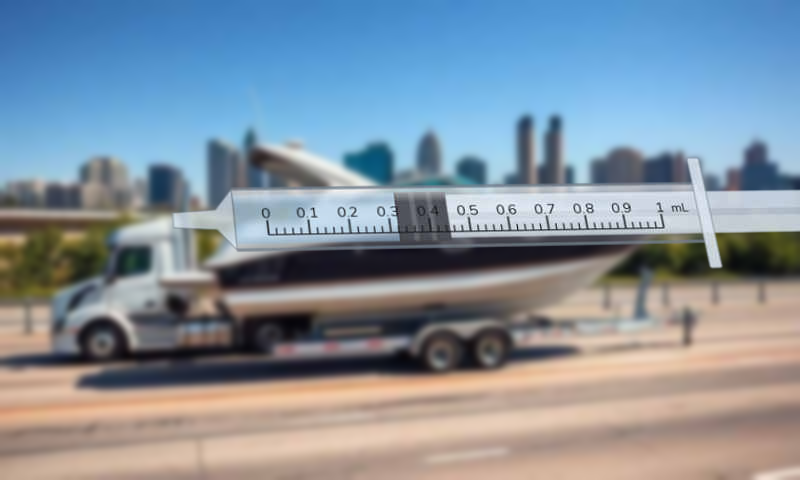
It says 0.32 mL
